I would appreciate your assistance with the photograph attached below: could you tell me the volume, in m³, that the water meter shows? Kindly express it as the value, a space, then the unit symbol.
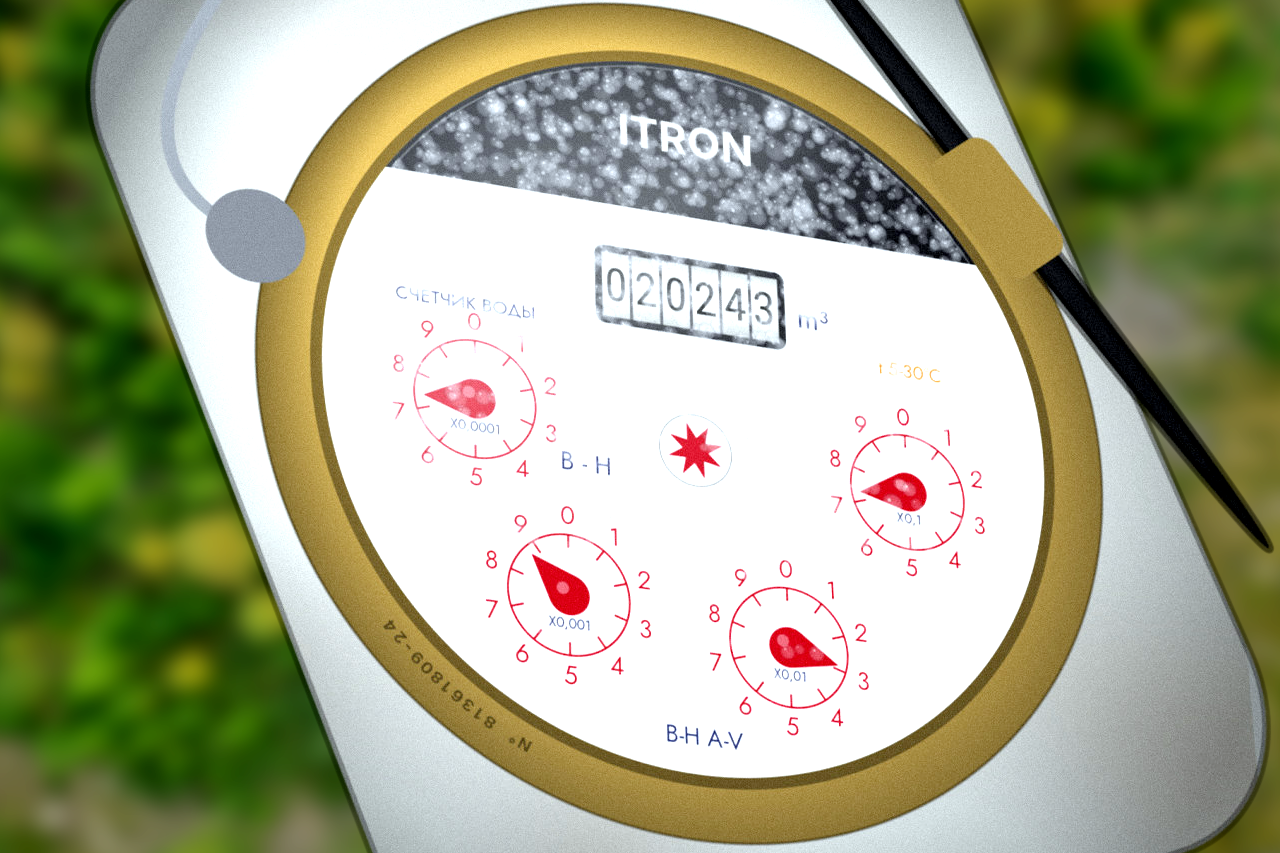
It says 20243.7287 m³
